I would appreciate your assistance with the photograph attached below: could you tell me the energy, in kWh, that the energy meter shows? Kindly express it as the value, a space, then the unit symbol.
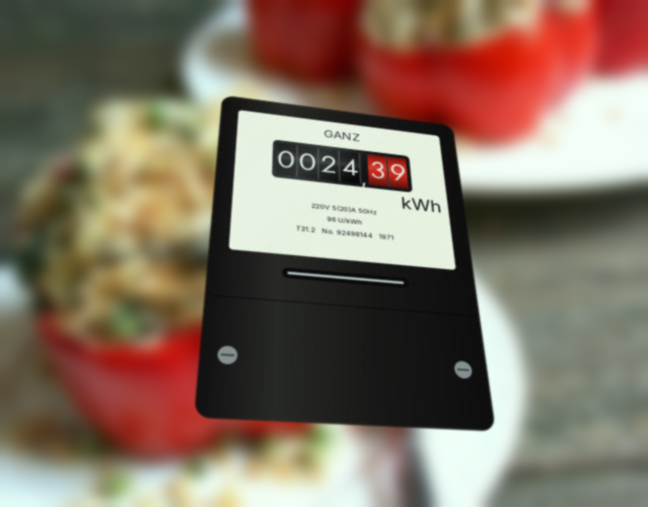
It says 24.39 kWh
